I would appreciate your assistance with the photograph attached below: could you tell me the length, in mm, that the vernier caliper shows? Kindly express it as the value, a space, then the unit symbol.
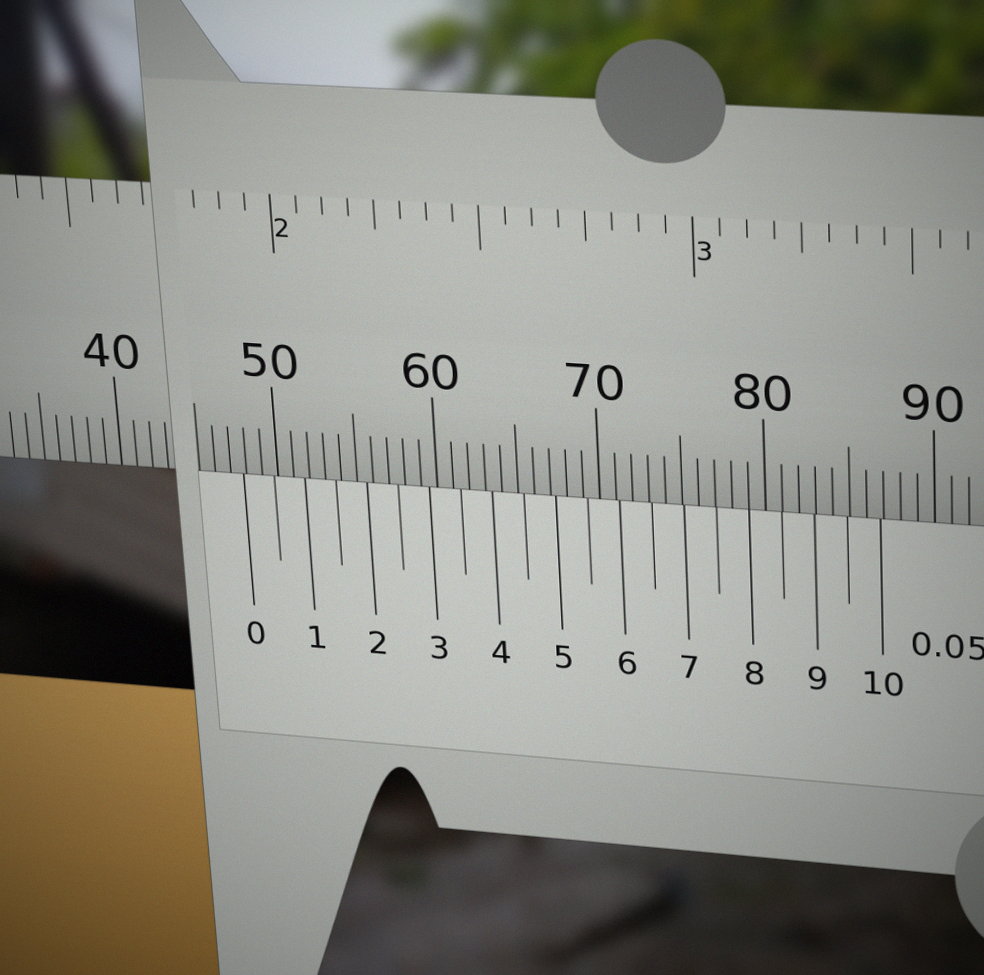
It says 47.8 mm
